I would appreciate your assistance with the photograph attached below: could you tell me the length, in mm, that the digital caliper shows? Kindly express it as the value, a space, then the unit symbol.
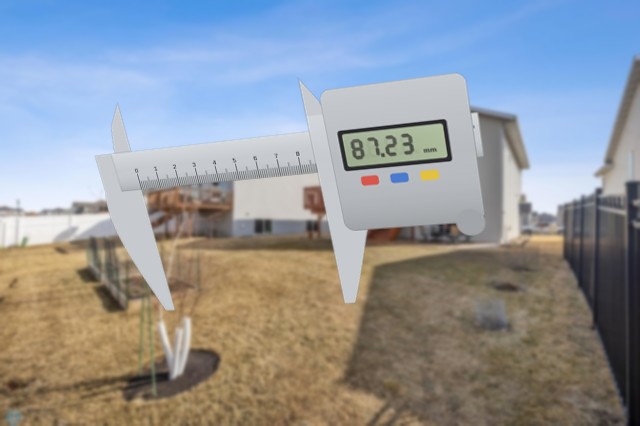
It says 87.23 mm
